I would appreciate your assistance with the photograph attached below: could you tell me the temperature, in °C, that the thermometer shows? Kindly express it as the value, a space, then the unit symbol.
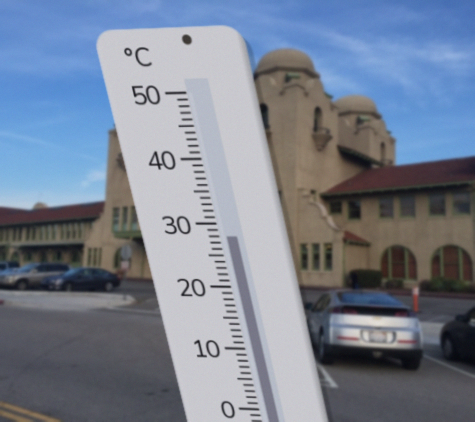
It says 28 °C
